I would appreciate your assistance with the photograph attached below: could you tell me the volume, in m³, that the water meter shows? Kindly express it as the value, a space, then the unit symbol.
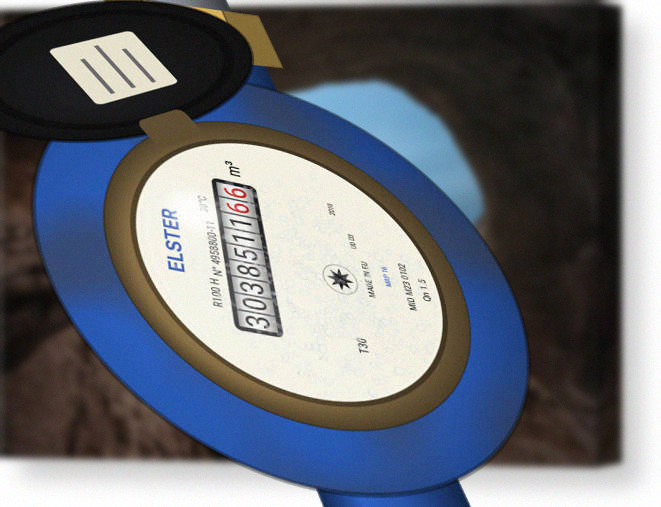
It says 3038511.66 m³
